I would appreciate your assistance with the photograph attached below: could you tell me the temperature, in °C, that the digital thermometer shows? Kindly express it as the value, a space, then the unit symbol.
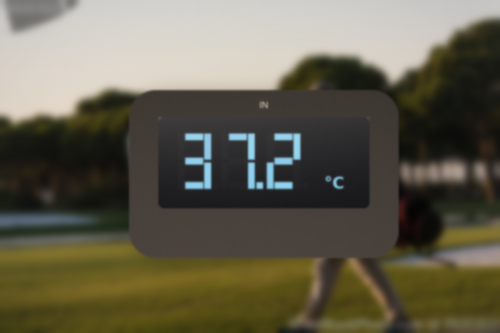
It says 37.2 °C
